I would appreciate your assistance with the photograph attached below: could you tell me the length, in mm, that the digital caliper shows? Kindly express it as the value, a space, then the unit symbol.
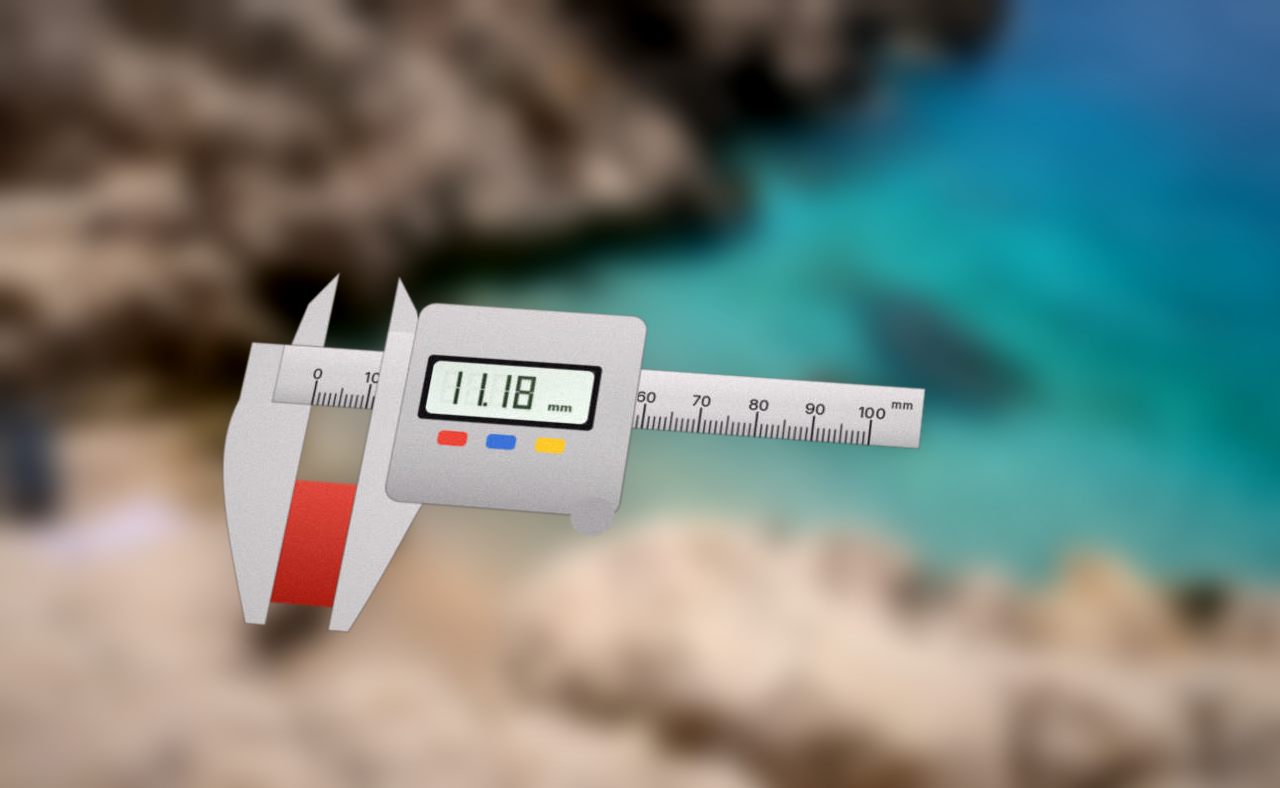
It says 11.18 mm
